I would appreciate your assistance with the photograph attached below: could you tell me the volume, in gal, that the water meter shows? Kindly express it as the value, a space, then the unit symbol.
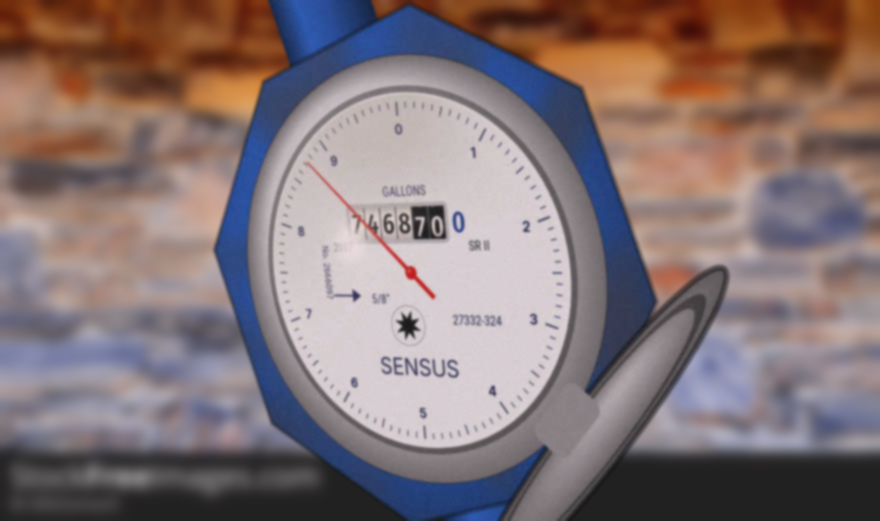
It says 7468698.7 gal
